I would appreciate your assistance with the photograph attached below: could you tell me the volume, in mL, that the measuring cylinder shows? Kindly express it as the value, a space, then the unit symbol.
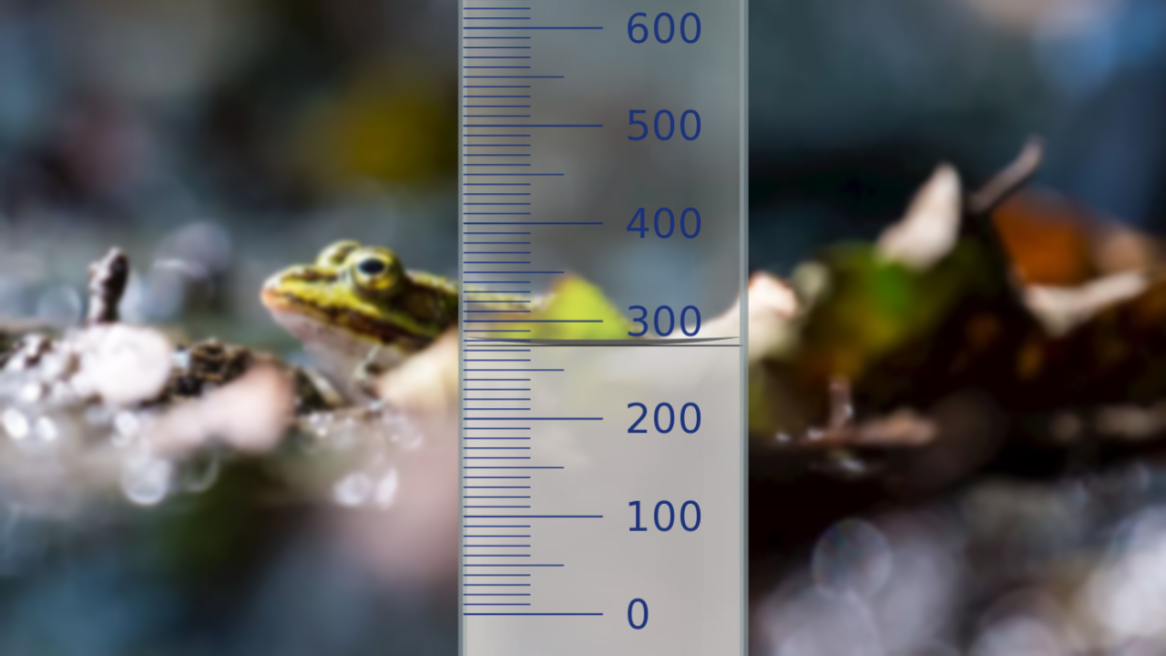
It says 275 mL
